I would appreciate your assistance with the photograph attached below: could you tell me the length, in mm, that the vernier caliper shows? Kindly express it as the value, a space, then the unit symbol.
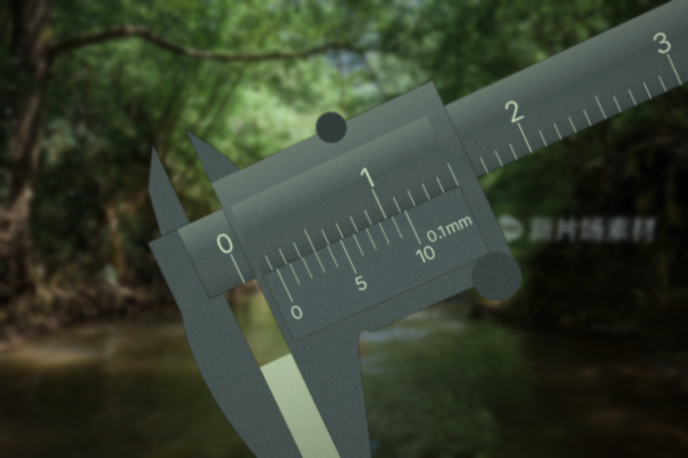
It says 2.3 mm
